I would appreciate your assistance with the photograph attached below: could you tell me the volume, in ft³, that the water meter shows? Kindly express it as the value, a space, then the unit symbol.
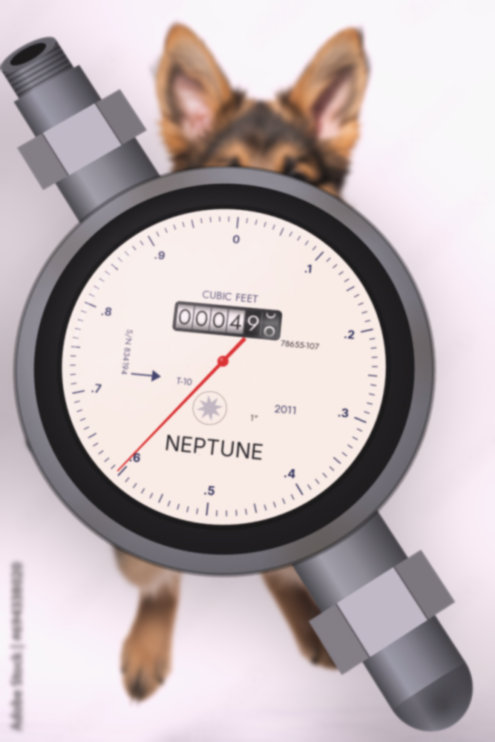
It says 498.60 ft³
